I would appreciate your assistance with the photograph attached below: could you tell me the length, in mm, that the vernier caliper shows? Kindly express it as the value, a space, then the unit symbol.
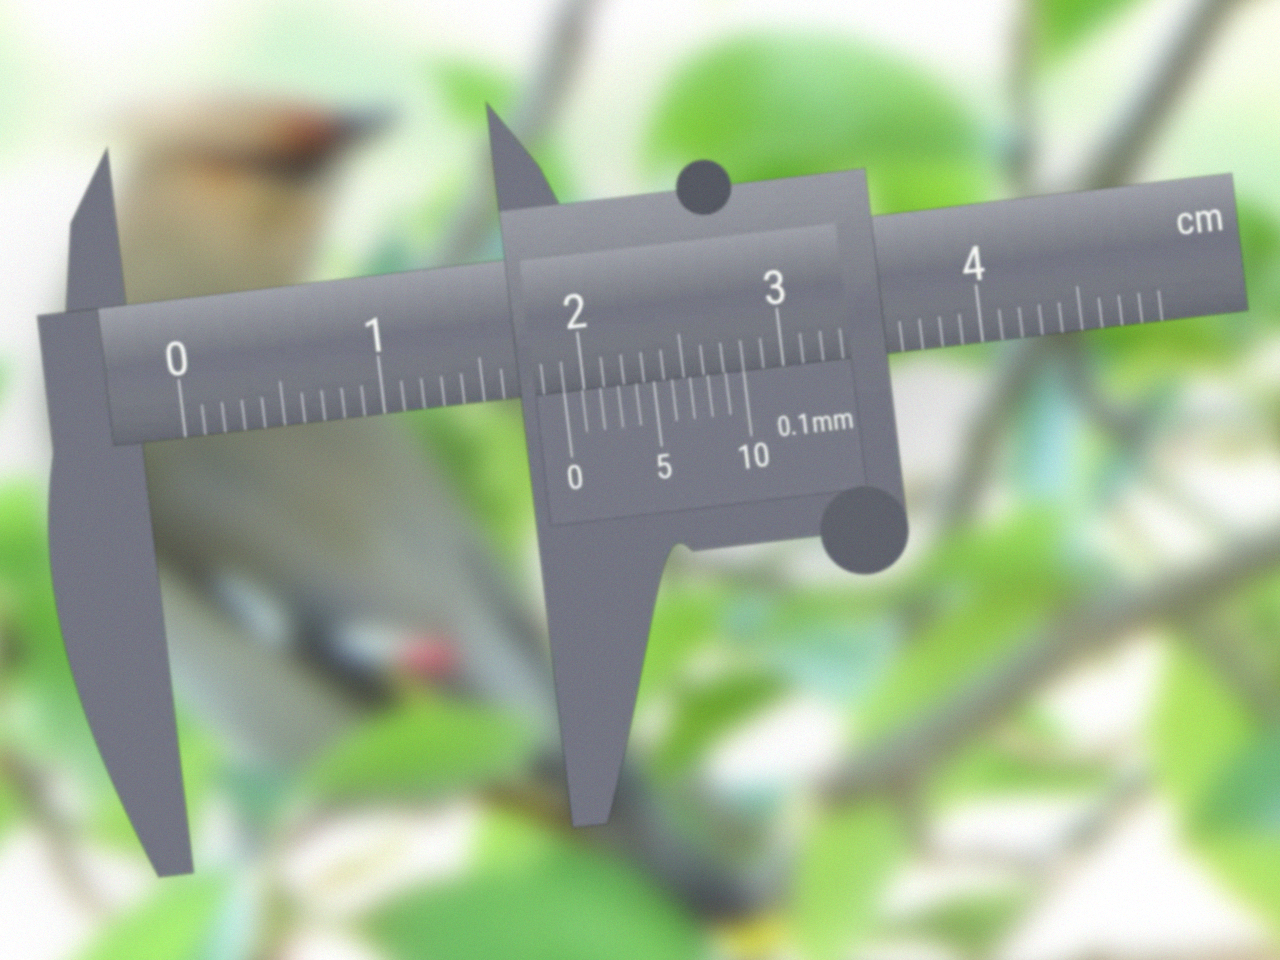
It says 19.0 mm
